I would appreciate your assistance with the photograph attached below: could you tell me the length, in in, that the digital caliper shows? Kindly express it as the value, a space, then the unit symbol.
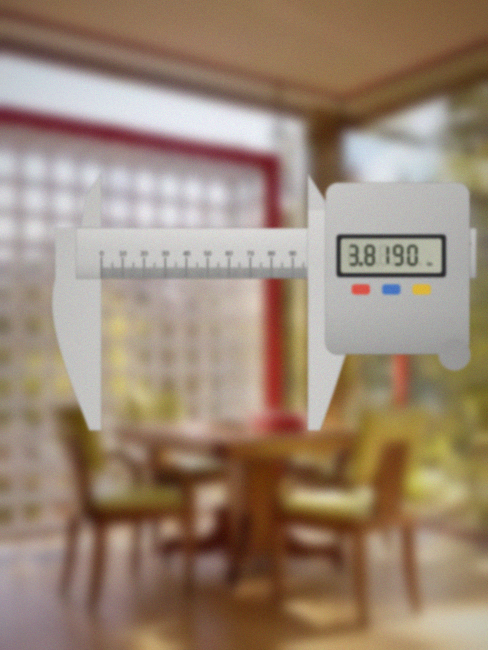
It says 3.8190 in
